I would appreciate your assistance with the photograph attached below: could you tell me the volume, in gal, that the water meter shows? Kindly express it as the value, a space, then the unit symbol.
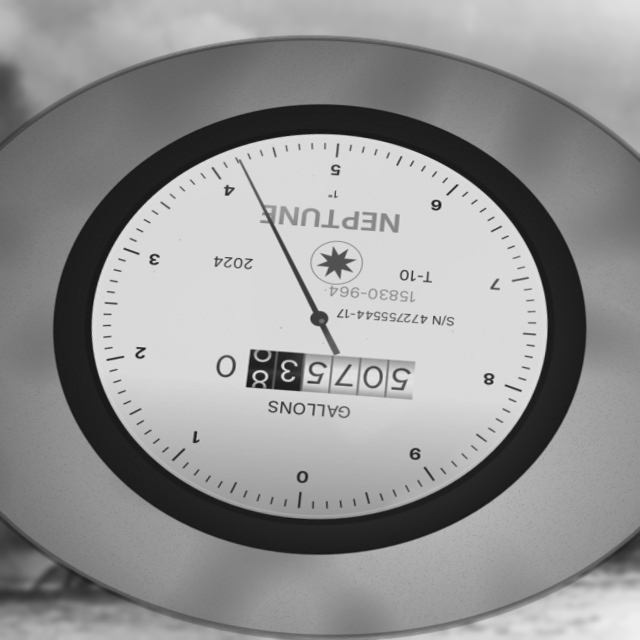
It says 5075384.2 gal
